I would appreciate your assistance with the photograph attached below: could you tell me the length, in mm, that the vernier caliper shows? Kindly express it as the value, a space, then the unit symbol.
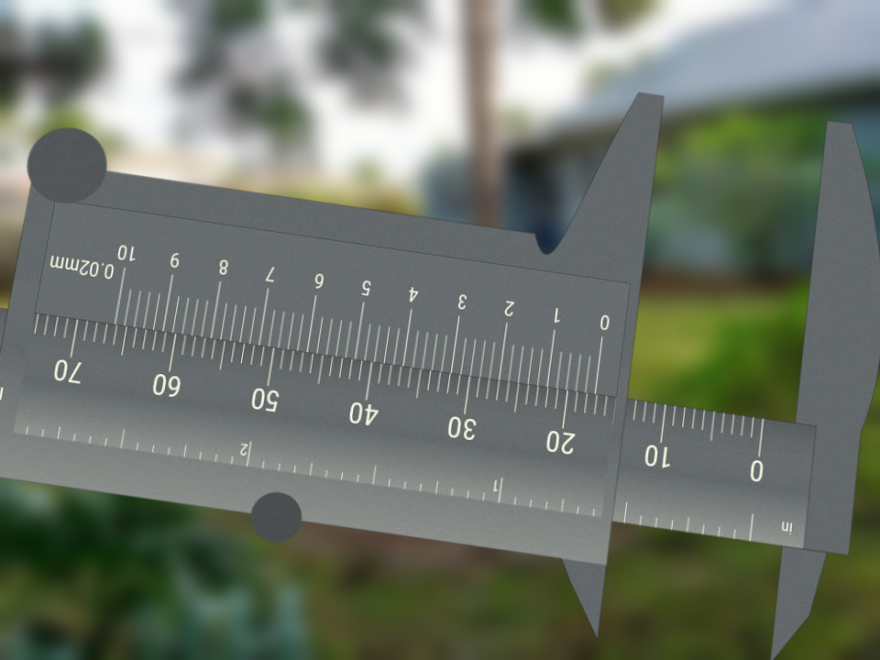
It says 17.2 mm
